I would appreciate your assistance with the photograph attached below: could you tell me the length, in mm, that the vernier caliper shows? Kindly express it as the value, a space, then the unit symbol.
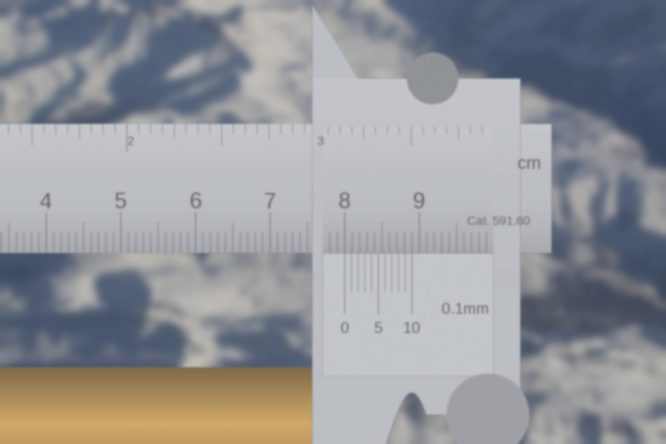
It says 80.0 mm
